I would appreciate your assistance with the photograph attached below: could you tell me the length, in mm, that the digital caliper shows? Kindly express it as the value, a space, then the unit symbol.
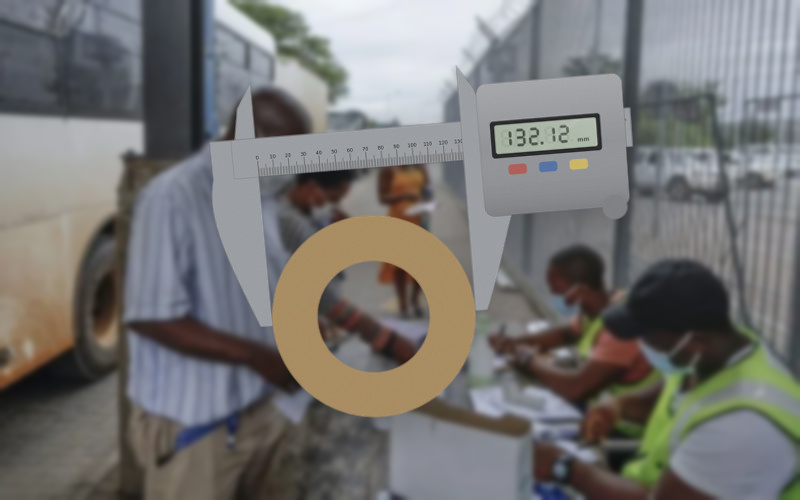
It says 132.12 mm
